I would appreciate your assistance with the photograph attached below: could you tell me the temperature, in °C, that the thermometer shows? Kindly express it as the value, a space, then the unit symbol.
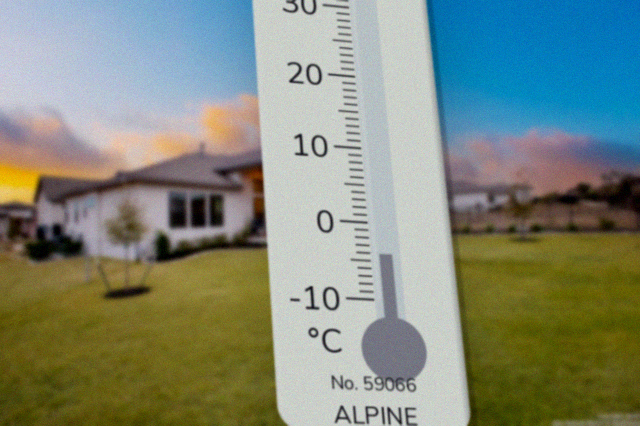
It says -4 °C
